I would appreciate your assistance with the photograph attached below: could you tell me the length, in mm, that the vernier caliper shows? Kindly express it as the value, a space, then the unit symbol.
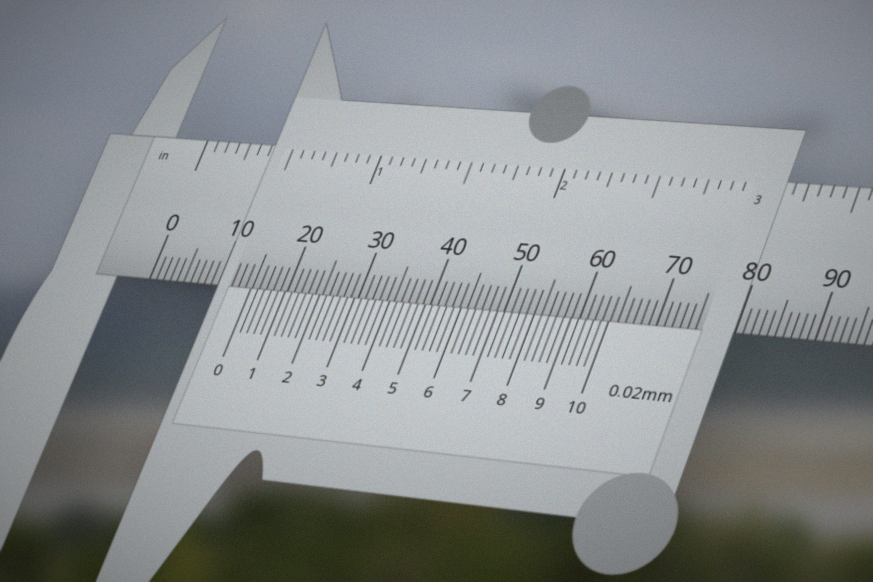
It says 14.8 mm
